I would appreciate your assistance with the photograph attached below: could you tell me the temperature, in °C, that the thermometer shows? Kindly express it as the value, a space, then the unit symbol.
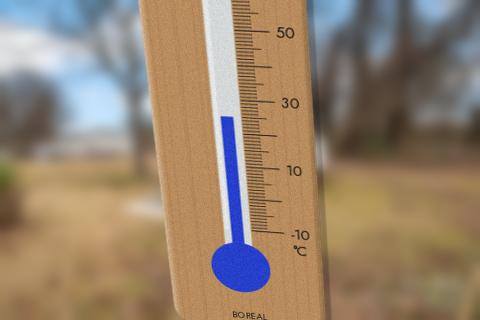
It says 25 °C
